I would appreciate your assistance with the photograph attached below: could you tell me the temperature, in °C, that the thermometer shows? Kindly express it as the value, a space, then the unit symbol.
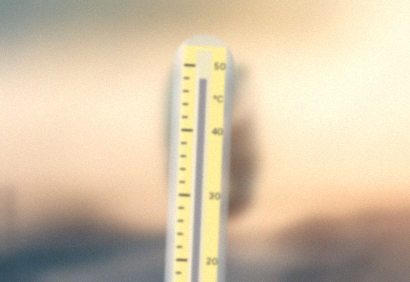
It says 48 °C
